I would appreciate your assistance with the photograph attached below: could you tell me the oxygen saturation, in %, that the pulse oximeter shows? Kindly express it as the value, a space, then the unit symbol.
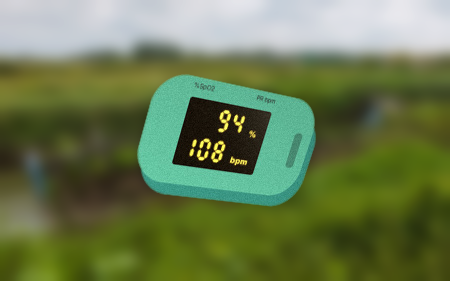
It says 94 %
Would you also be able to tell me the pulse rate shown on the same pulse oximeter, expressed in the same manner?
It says 108 bpm
